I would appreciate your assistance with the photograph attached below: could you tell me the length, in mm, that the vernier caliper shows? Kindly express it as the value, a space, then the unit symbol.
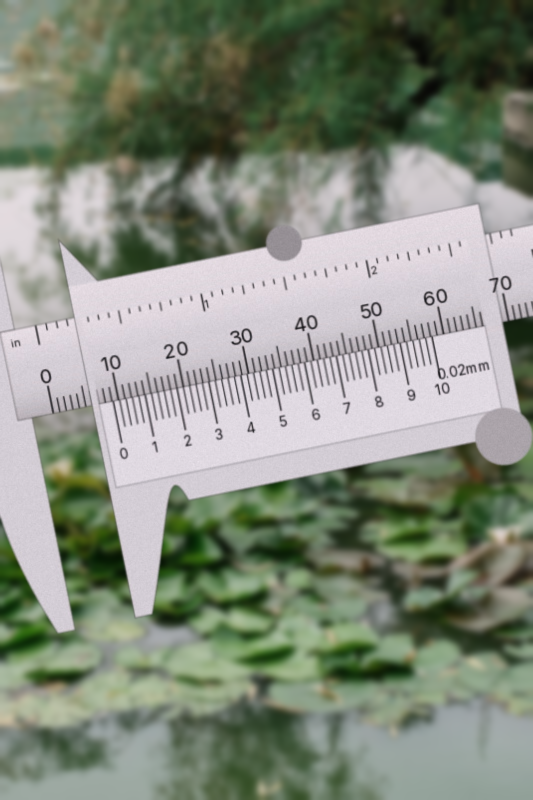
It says 9.2 mm
